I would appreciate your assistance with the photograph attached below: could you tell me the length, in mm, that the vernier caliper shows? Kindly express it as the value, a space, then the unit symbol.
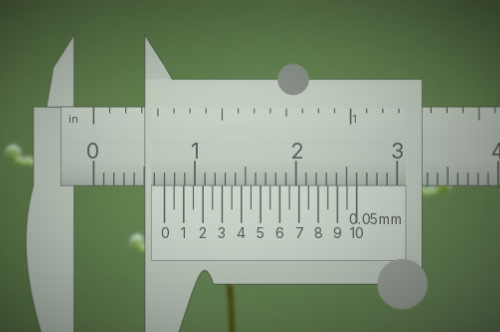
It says 7.0 mm
